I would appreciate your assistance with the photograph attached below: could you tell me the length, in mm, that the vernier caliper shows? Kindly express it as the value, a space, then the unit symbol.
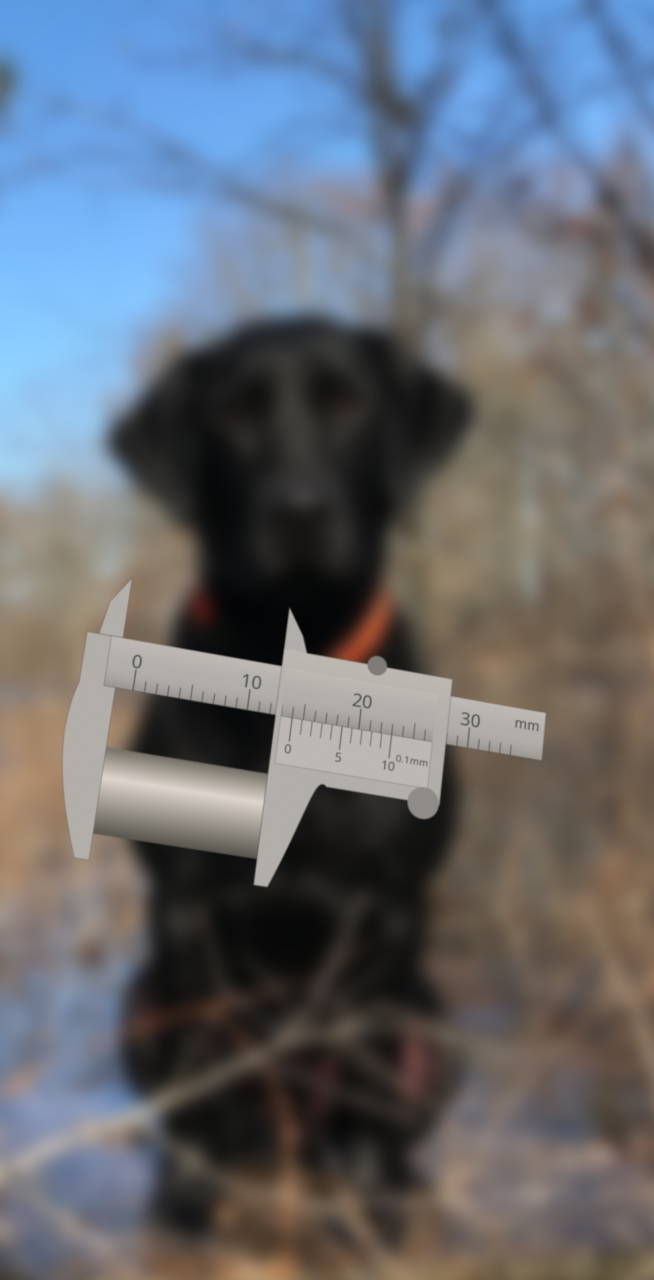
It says 14.0 mm
